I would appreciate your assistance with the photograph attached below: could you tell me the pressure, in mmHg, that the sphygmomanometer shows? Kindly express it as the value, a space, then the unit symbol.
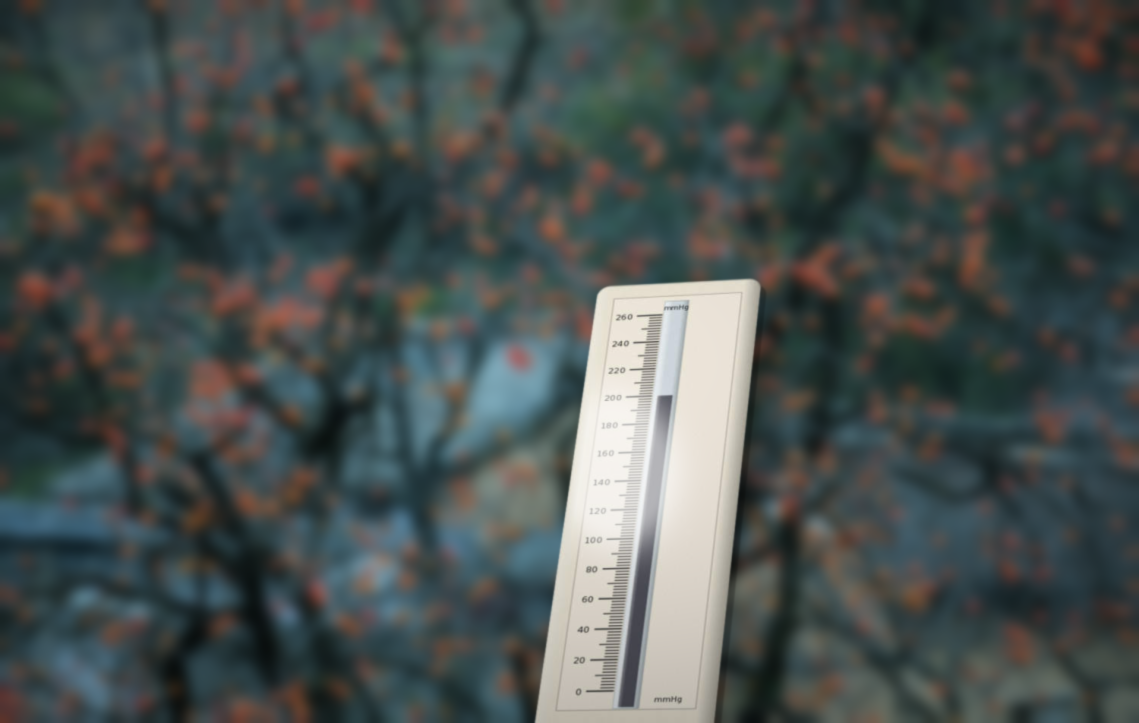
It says 200 mmHg
